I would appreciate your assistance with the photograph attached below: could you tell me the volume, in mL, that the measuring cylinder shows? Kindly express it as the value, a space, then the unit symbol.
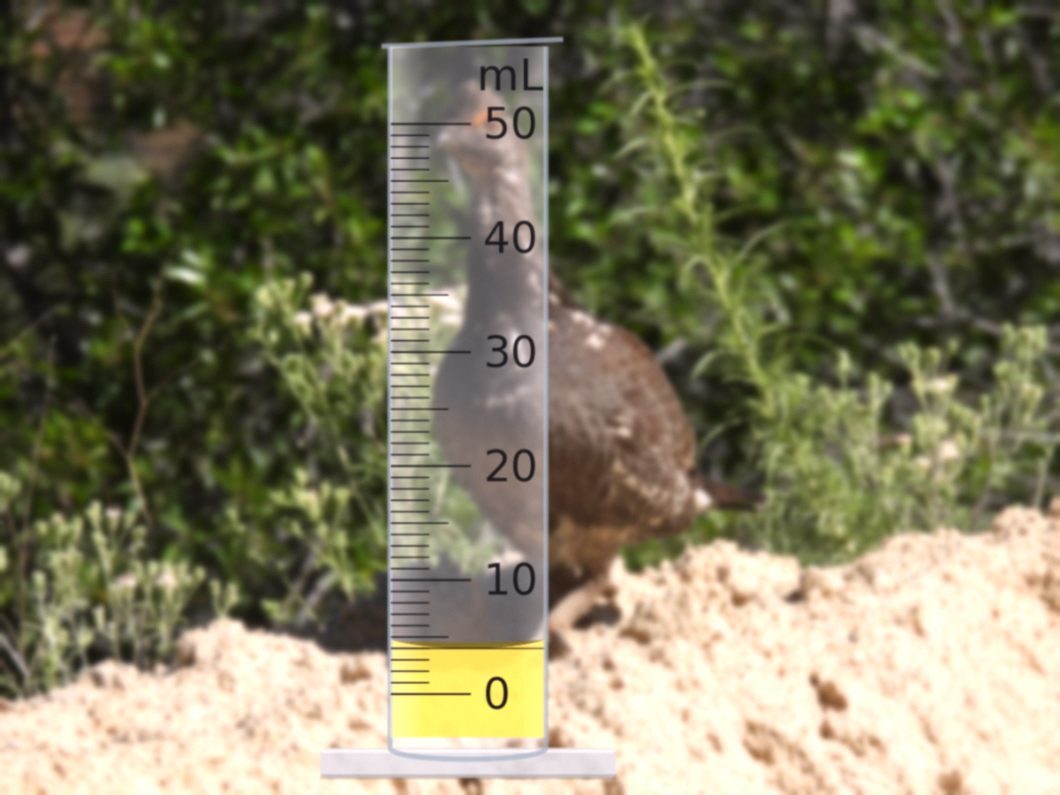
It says 4 mL
